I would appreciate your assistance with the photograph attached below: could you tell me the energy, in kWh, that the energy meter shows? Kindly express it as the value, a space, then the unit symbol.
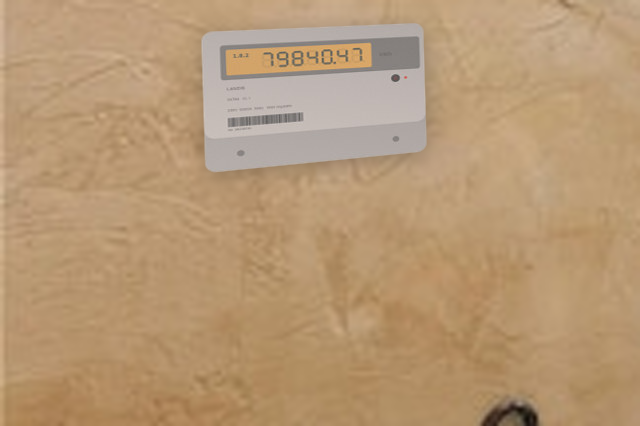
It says 79840.47 kWh
